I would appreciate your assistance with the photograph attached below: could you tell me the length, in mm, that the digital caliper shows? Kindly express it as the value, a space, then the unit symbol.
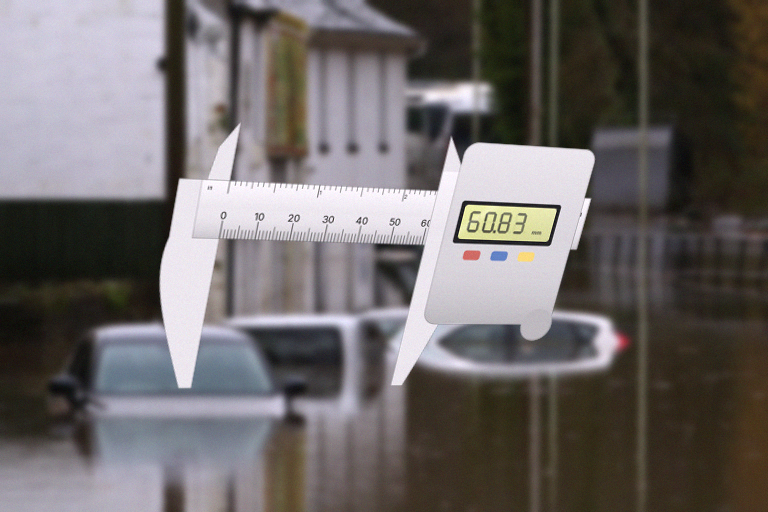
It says 60.83 mm
